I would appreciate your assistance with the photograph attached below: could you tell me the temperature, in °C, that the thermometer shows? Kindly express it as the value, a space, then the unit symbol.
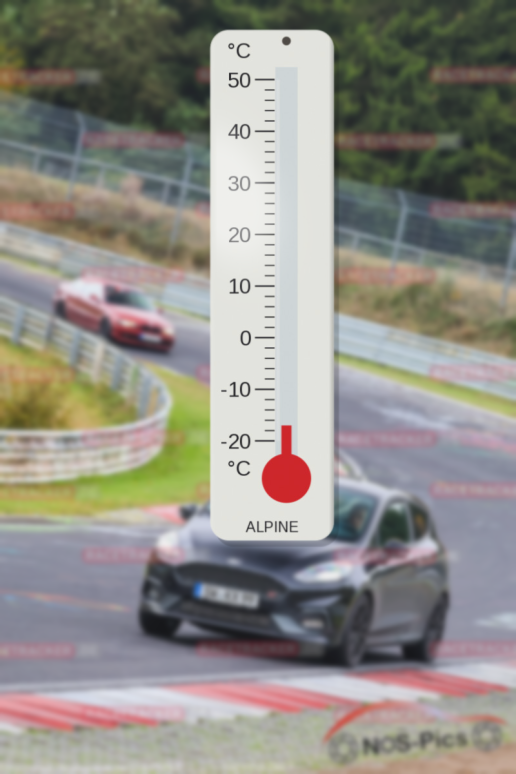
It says -17 °C
